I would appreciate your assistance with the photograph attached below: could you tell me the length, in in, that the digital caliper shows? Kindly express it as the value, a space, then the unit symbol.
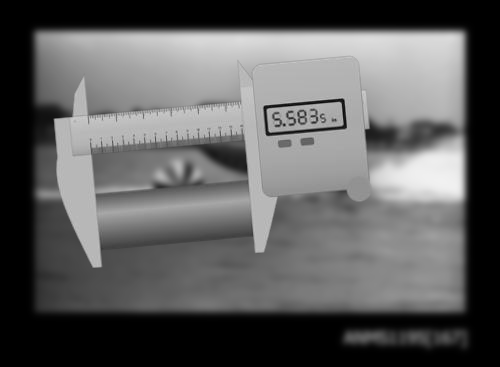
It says 5.5835 in
